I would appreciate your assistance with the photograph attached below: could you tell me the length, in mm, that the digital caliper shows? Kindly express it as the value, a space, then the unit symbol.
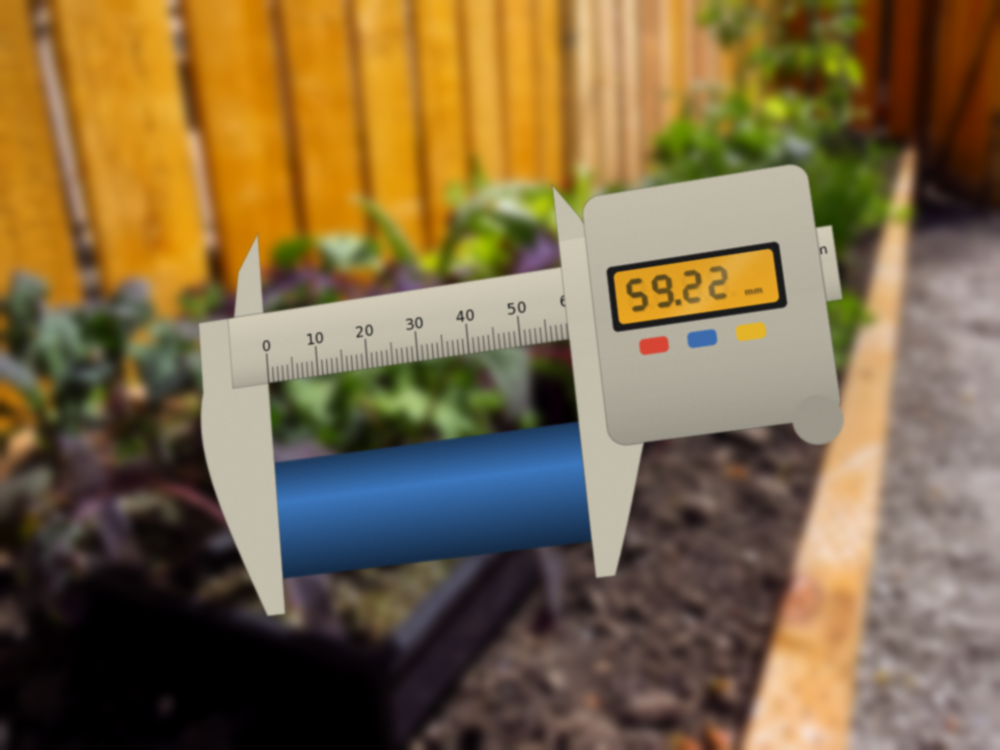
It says 59.22 mm
